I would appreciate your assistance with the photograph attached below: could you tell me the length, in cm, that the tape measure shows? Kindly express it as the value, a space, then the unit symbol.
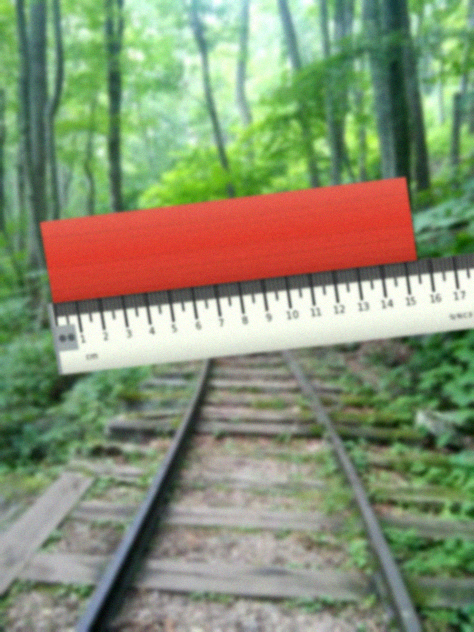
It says 15.5 cm
